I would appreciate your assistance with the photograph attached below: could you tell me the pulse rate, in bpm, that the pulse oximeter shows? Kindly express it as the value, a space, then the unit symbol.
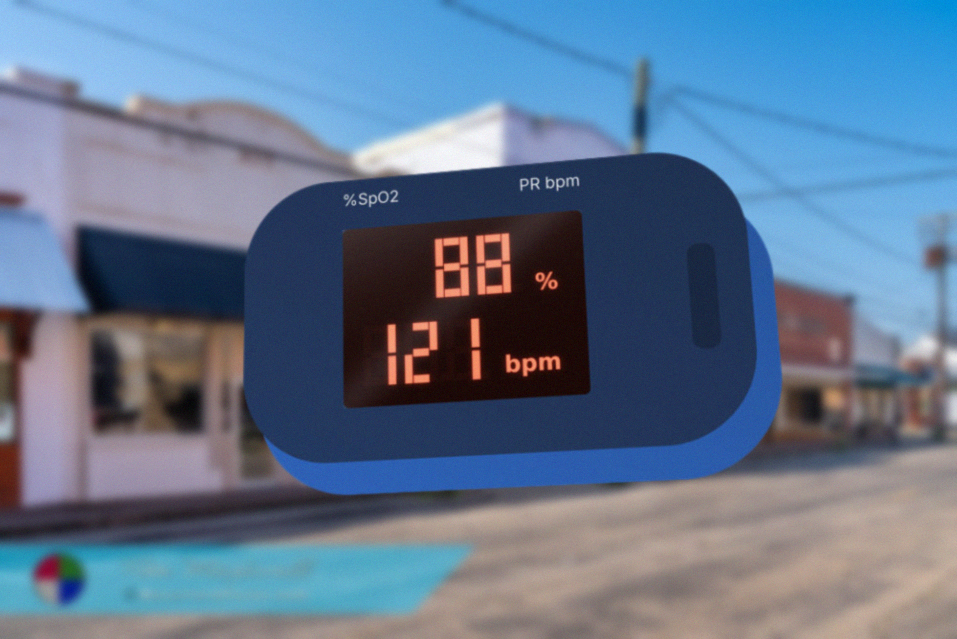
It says 121 bpm
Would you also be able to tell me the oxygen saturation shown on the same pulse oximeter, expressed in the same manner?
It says 88 %
